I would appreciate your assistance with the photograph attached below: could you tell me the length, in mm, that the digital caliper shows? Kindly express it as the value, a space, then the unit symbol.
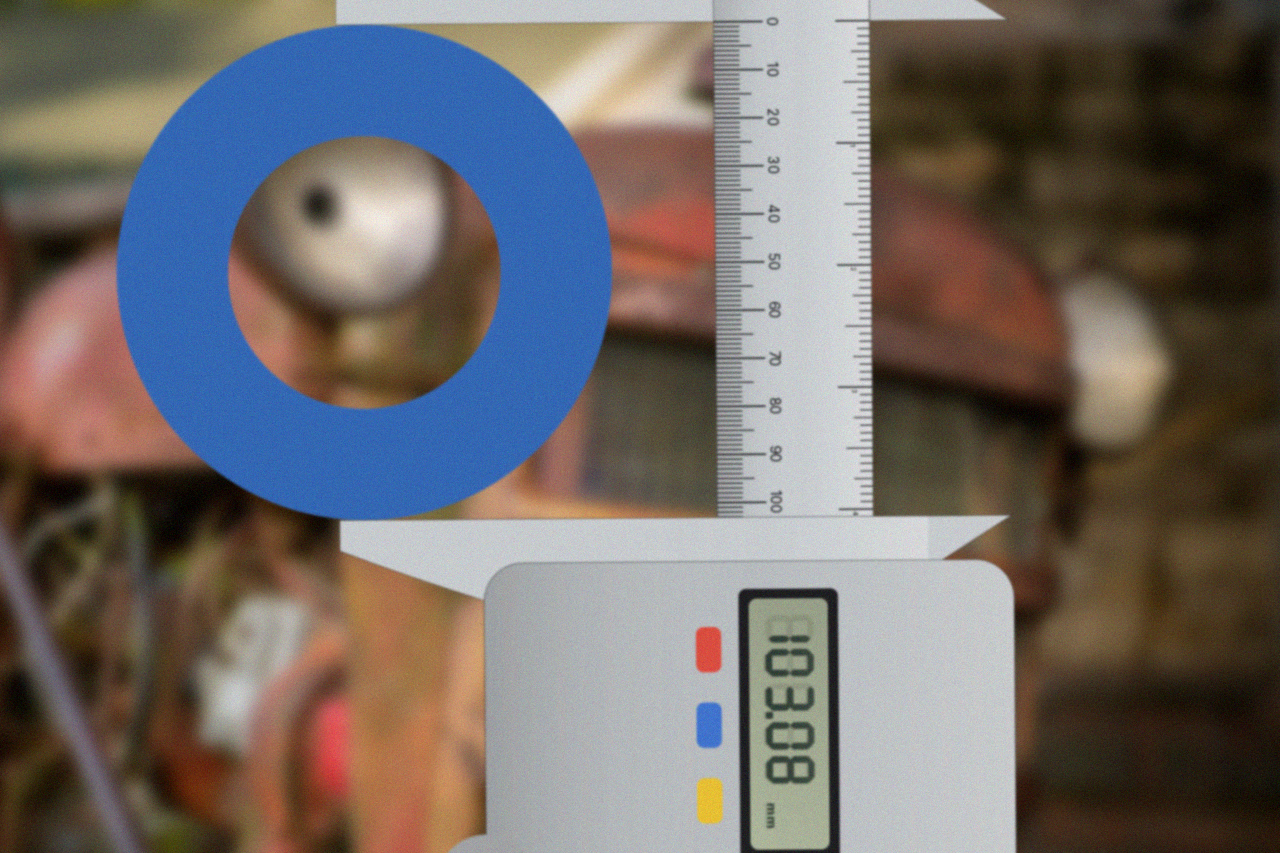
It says 103.08 mm
